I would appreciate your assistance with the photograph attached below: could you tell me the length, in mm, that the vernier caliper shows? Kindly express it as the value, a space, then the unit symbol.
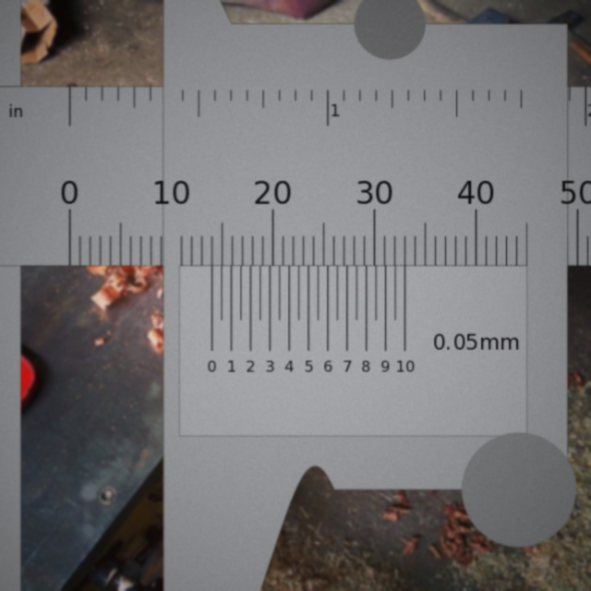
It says 14.0 mm
